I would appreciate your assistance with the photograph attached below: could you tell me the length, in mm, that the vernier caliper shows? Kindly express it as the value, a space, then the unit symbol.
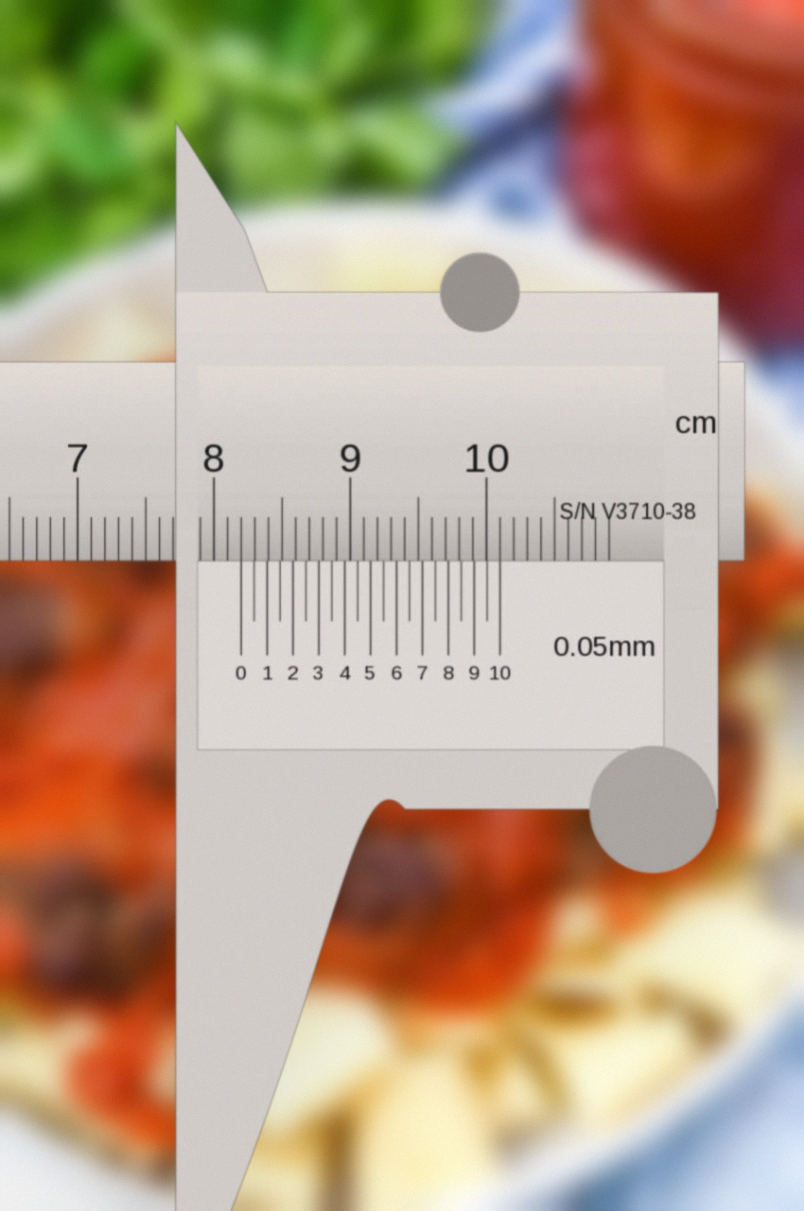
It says 82.0 mm
